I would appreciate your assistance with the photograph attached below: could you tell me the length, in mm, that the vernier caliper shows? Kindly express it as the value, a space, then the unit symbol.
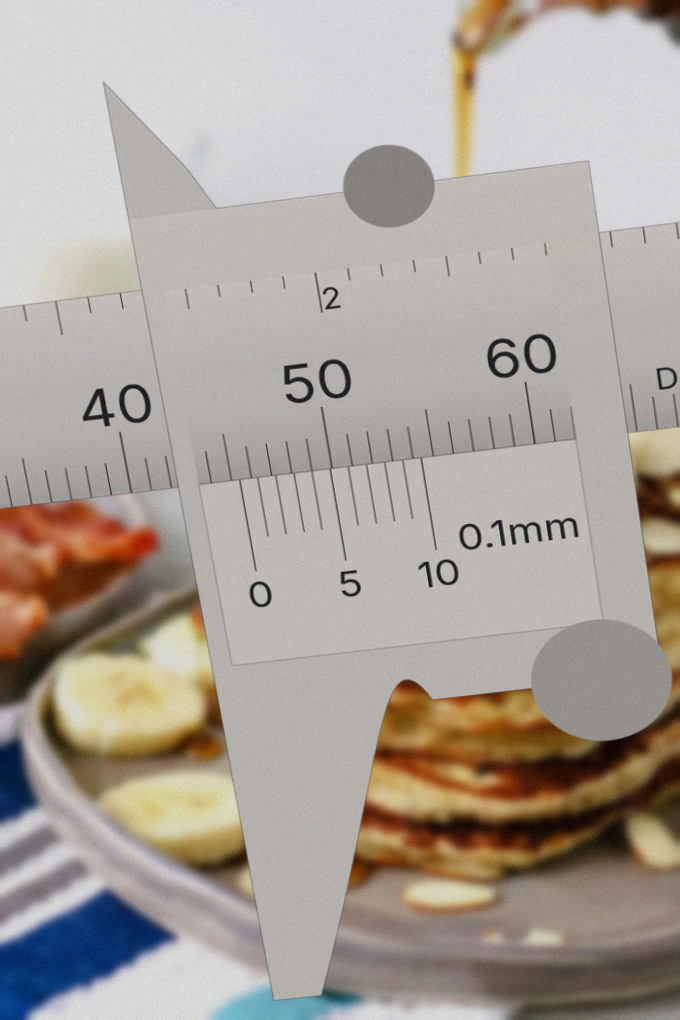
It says 45.4 mm
